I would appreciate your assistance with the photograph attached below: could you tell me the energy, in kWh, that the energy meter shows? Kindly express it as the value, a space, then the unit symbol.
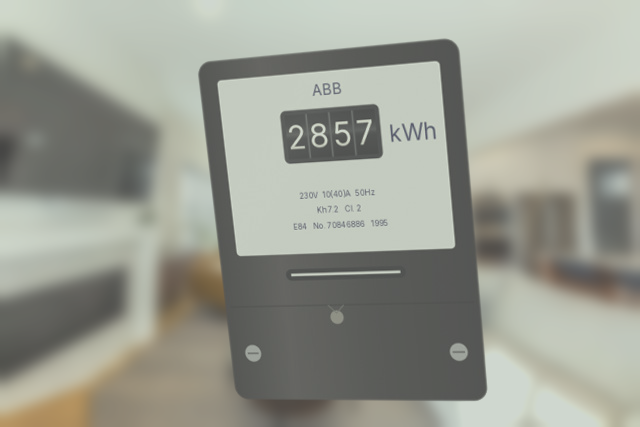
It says 2857 kWh
